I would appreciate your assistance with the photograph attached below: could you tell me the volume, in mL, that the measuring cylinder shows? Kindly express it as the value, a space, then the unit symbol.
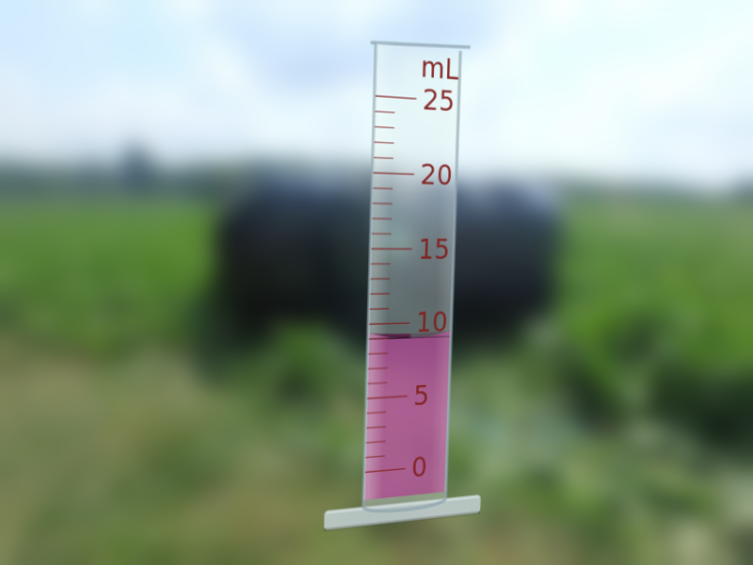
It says 9 mL
